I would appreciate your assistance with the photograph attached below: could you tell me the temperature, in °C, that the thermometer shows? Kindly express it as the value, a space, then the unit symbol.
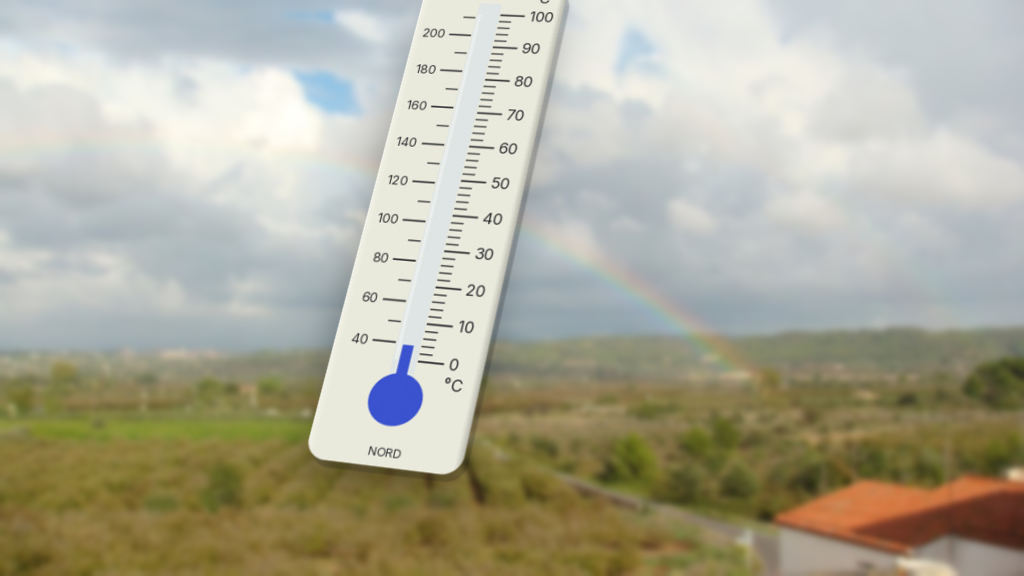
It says 4 °C
